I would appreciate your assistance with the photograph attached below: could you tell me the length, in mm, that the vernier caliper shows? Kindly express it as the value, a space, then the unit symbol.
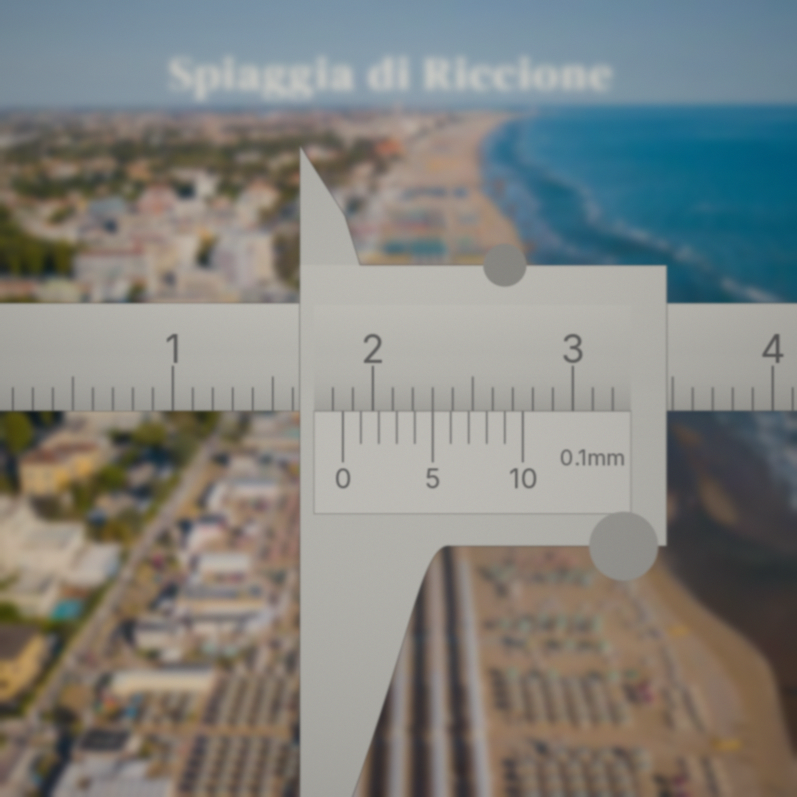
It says 18.5 mm
